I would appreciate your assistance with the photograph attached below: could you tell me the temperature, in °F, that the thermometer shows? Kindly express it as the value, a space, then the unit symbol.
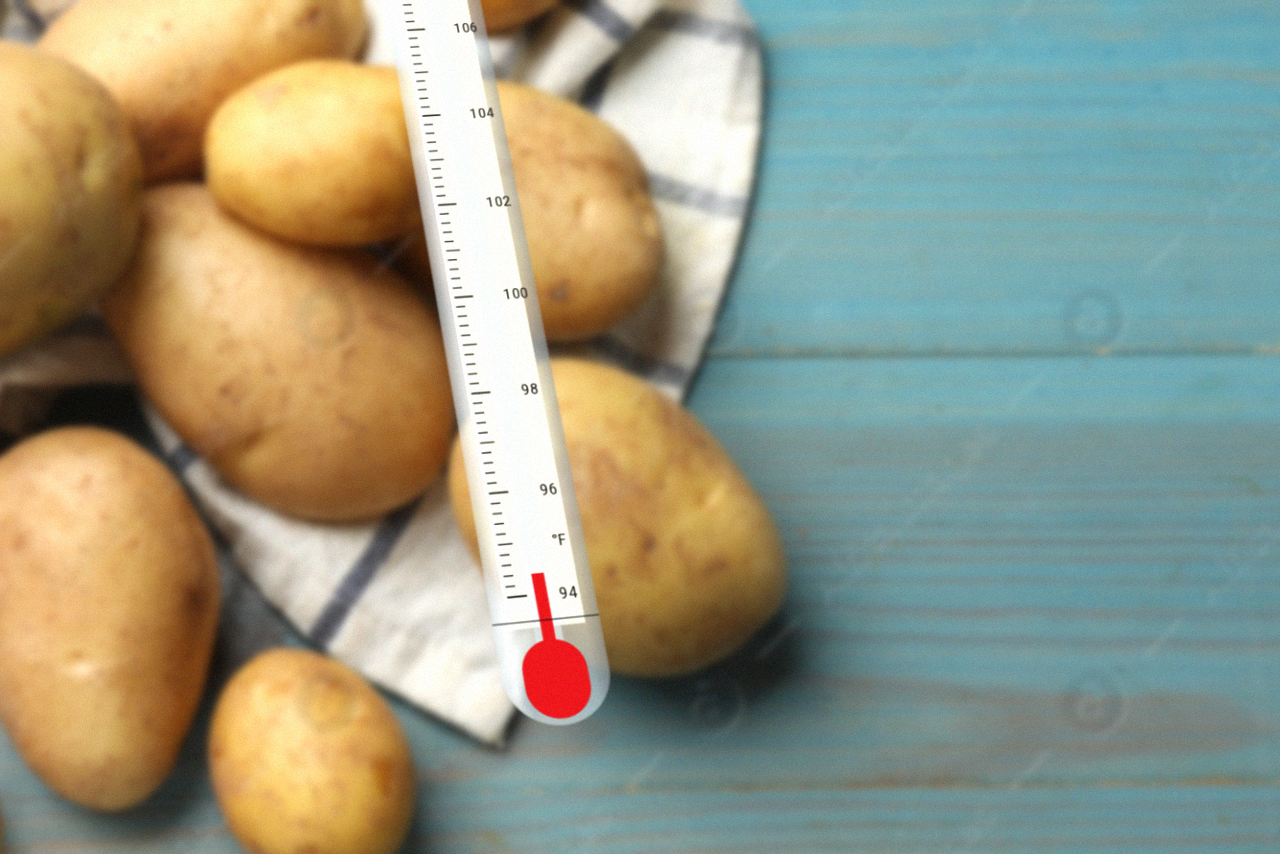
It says 94.4 °F
